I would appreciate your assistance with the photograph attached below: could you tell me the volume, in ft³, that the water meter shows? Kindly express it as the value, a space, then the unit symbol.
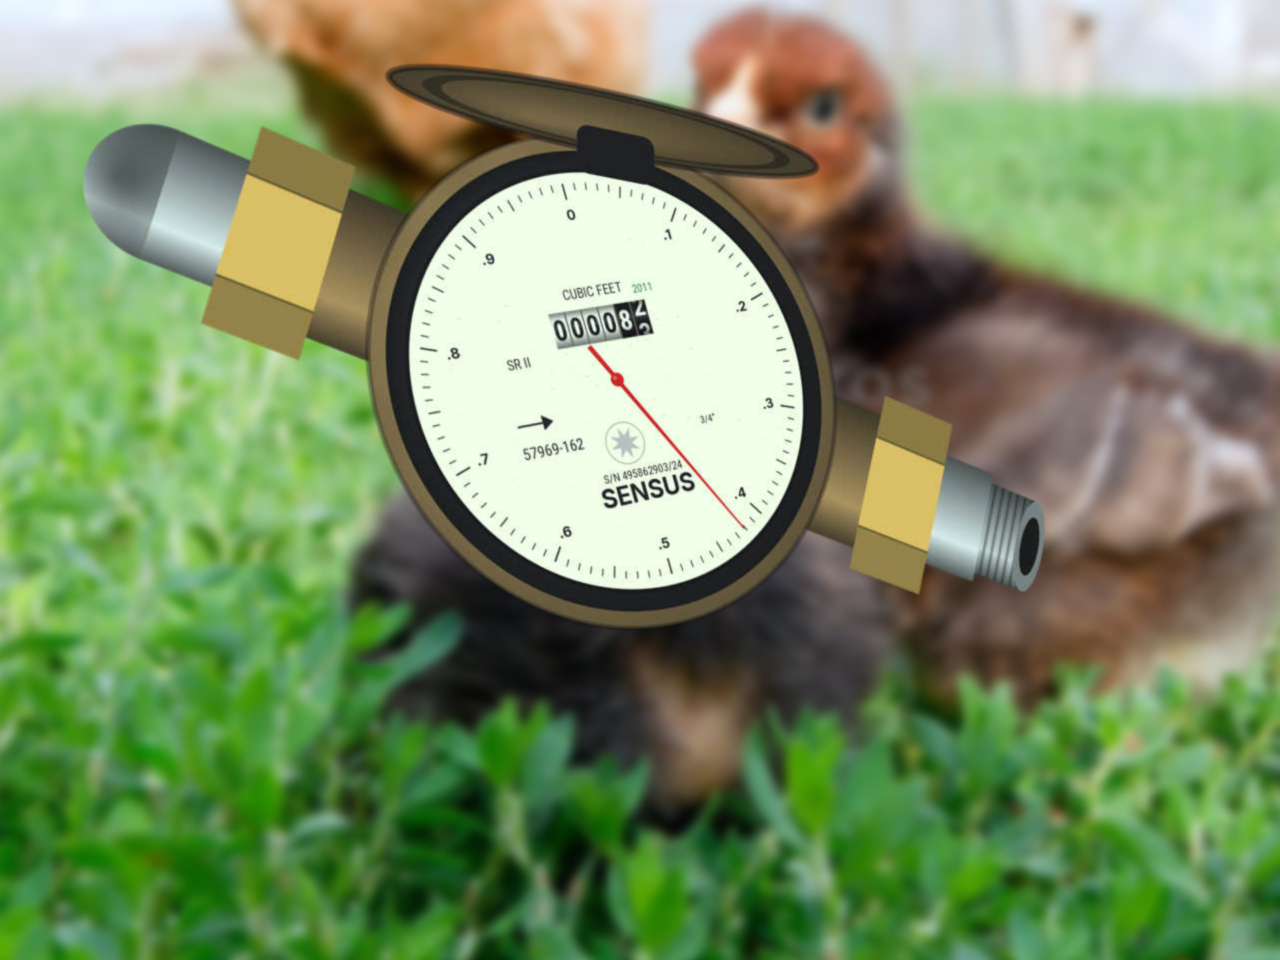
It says 82.42 ft³
